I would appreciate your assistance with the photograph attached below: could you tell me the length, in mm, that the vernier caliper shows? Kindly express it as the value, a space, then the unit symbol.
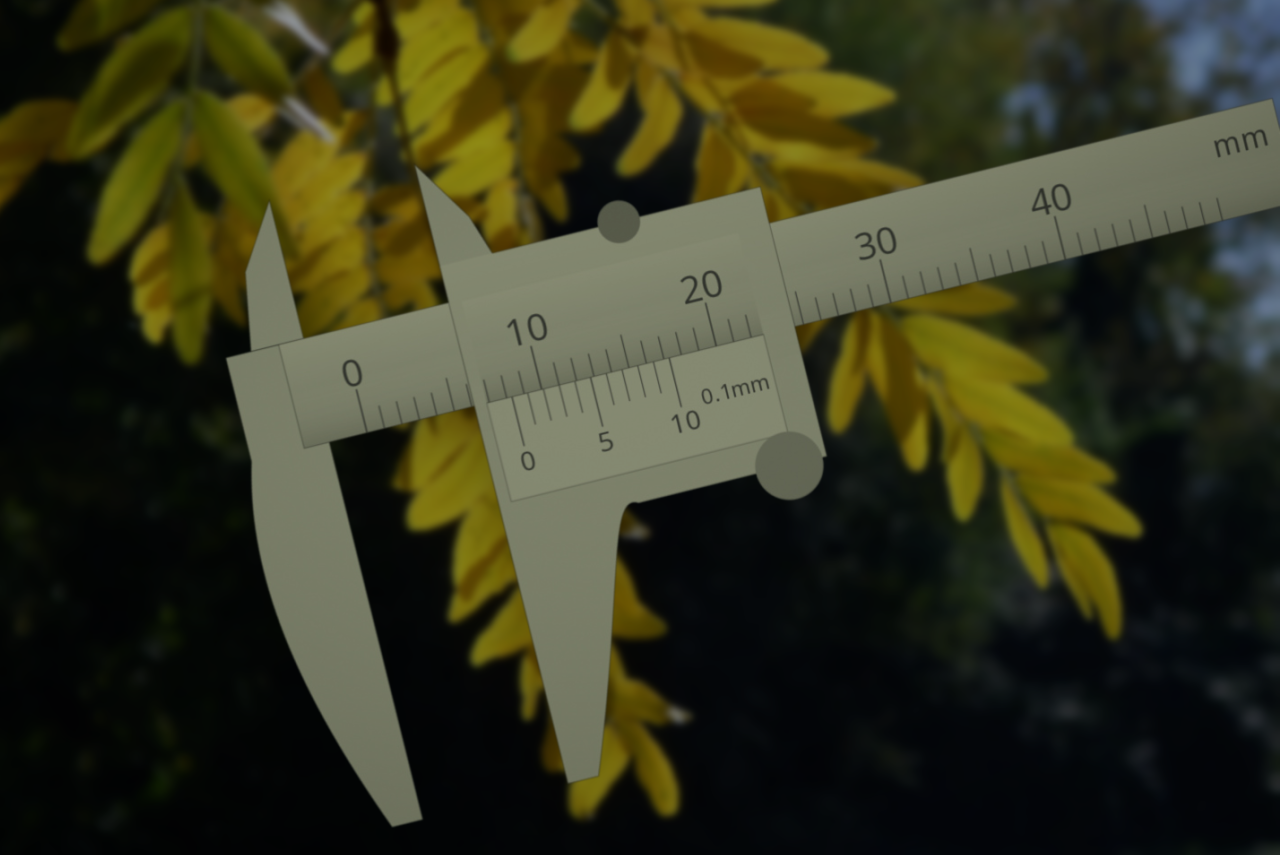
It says 8.3 mm
